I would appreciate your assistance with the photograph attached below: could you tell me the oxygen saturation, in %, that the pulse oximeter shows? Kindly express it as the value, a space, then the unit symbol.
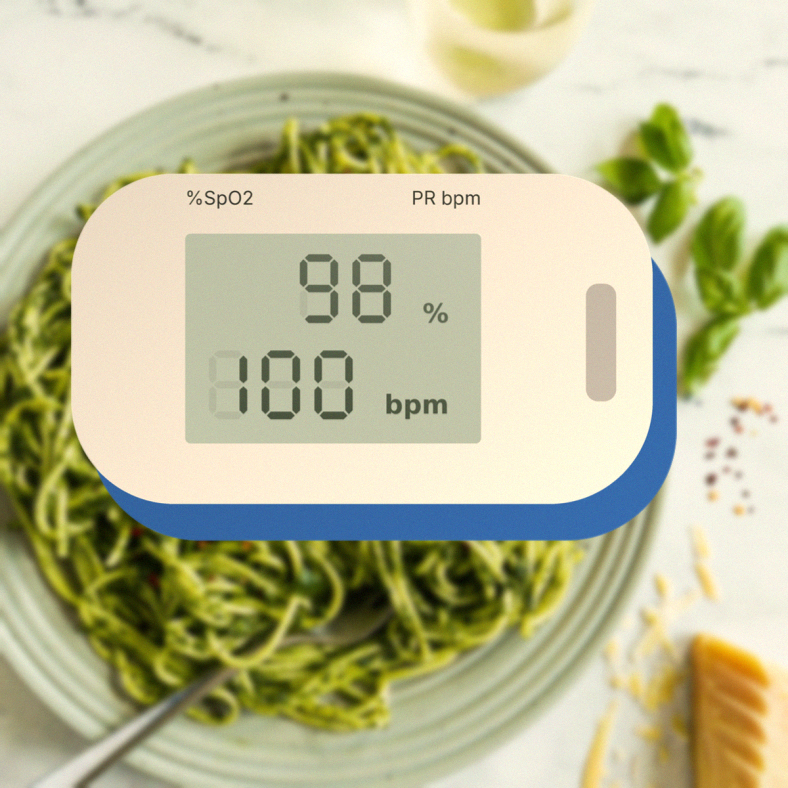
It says 98 %
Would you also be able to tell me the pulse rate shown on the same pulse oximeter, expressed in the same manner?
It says 100 bpm
